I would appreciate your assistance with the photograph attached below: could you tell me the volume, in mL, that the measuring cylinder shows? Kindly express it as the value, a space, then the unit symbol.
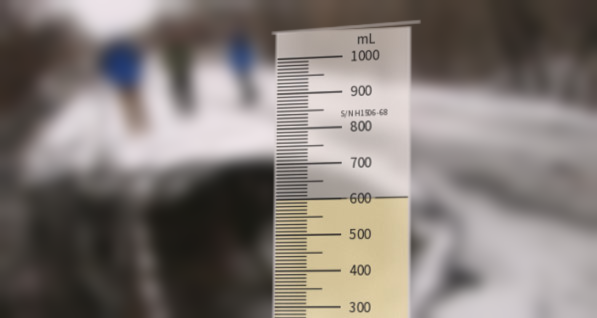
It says 600 mL
